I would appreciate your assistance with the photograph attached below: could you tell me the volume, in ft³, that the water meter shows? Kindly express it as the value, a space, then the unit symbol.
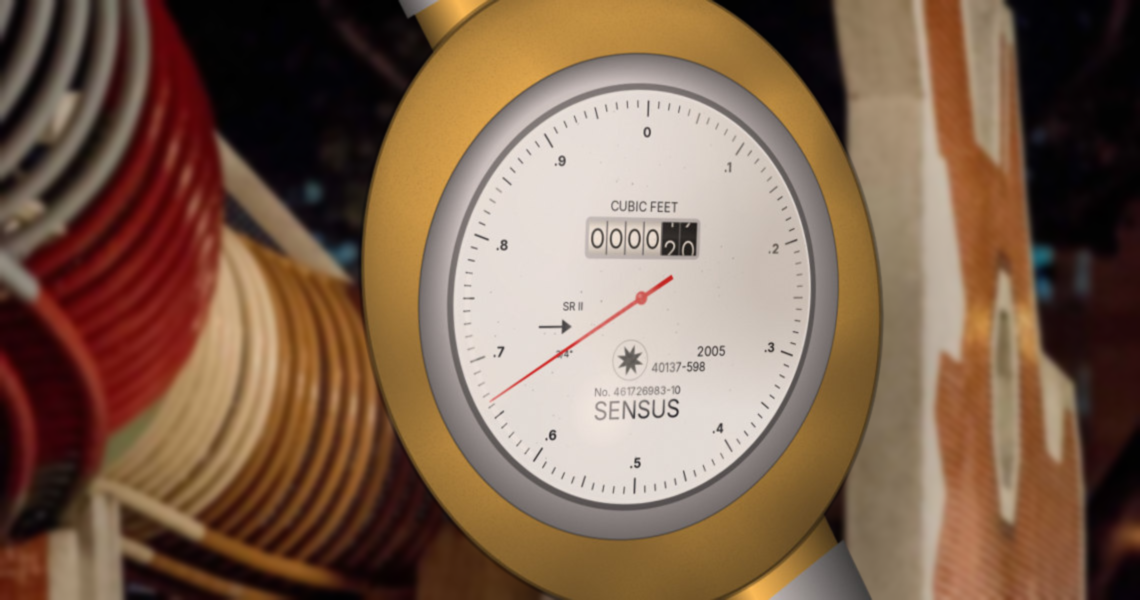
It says 19.66 ft³
